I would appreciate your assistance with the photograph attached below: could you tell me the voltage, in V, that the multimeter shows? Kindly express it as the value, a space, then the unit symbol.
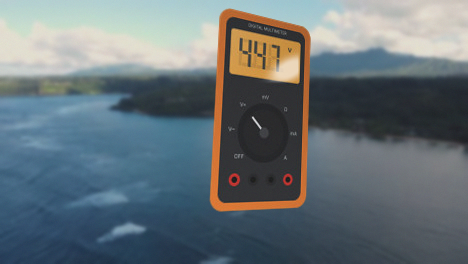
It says 447 V
